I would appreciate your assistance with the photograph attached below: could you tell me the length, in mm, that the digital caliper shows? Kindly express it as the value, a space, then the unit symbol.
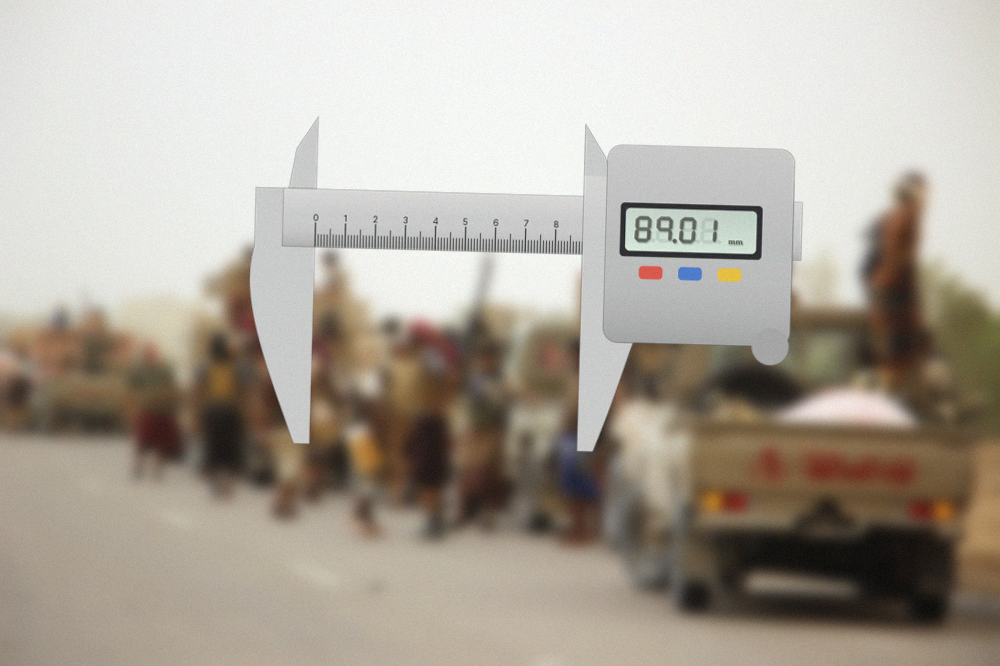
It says 89.01 mm
